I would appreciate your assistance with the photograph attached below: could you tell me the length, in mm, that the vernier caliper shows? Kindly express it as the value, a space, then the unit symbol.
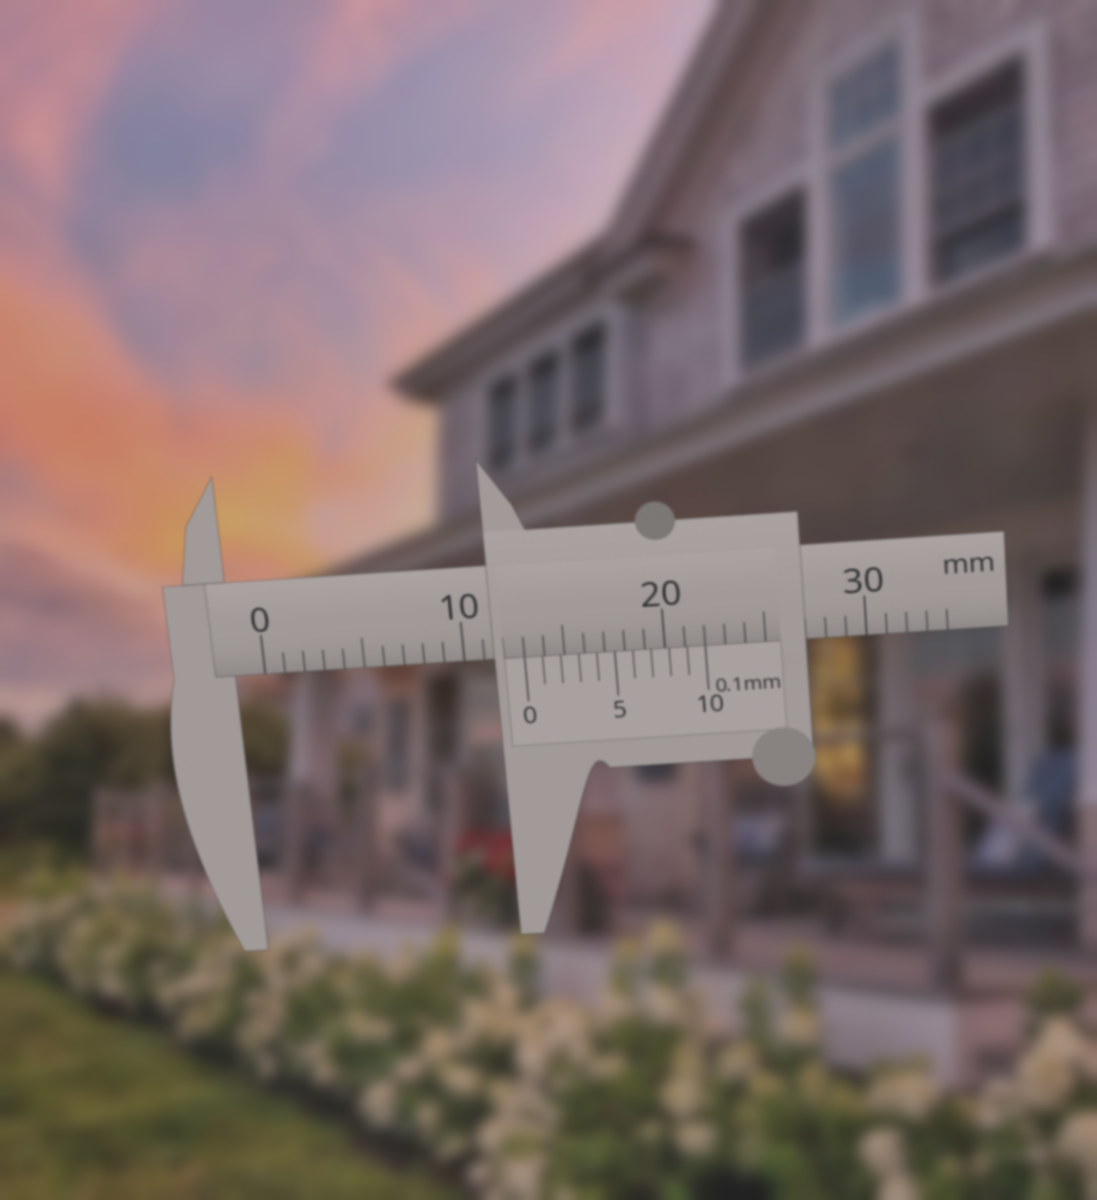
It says 13.0 mm
